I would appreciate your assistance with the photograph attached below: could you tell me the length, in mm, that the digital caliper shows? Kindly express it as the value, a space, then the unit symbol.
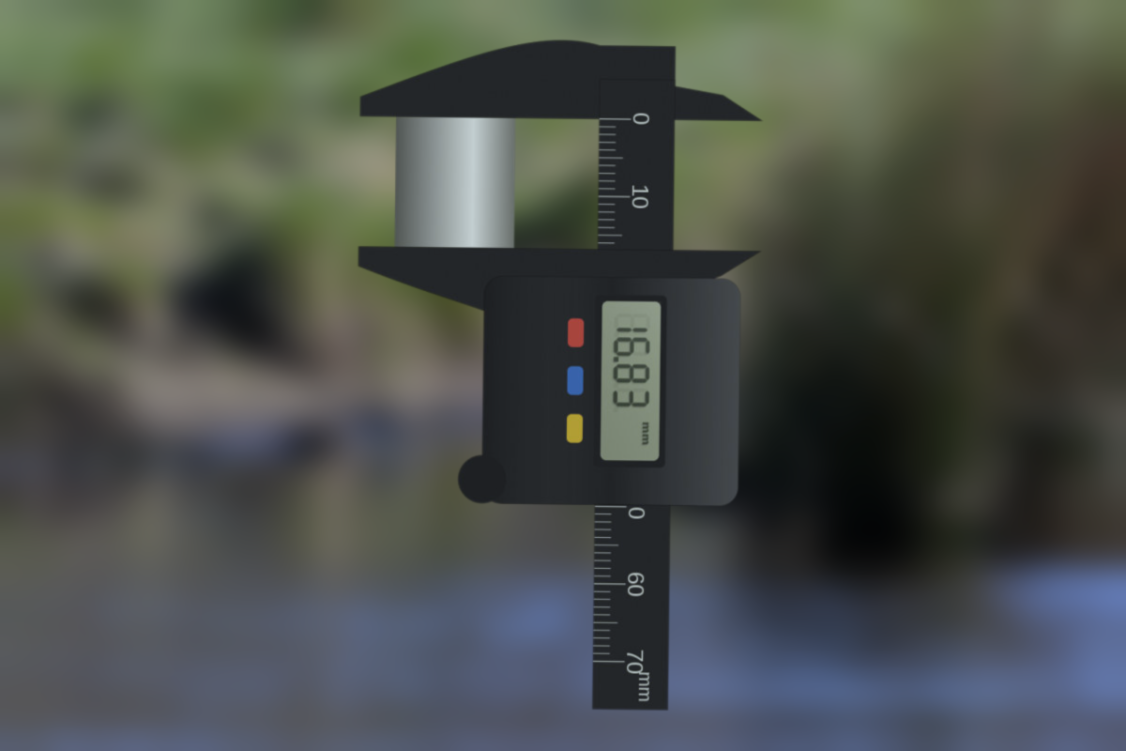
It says 16.83 mm
